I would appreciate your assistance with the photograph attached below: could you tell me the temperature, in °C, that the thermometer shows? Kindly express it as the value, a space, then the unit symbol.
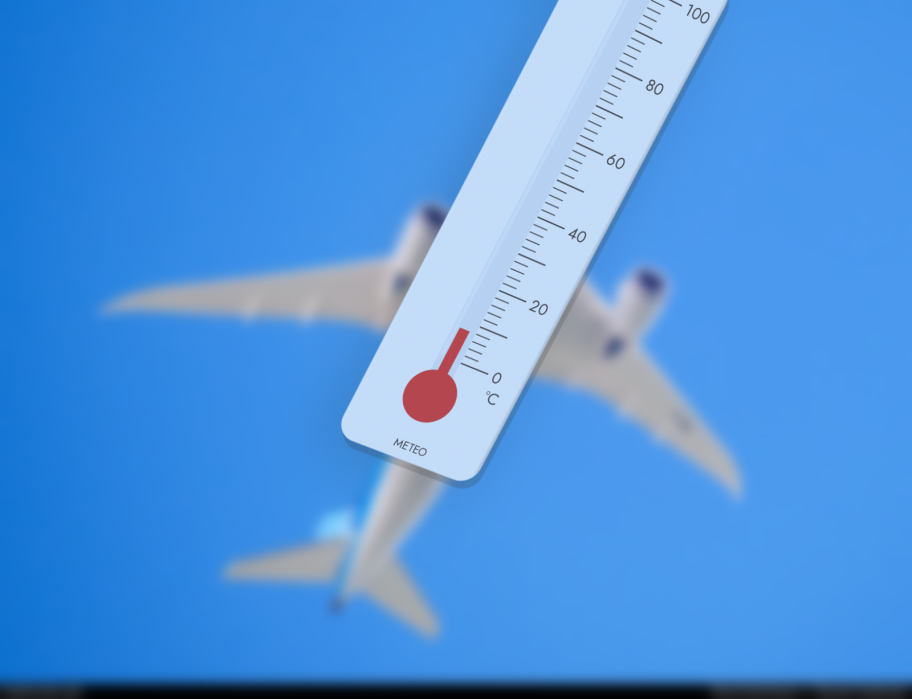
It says 8 °C
